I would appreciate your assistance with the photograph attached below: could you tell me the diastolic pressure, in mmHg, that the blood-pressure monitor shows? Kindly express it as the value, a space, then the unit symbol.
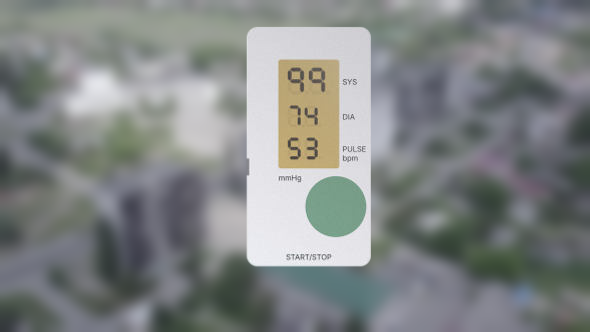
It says 74 mmHg
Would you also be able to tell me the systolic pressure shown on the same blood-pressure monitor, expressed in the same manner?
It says 99 mmHg
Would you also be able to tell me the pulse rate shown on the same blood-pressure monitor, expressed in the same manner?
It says 53 bpm
